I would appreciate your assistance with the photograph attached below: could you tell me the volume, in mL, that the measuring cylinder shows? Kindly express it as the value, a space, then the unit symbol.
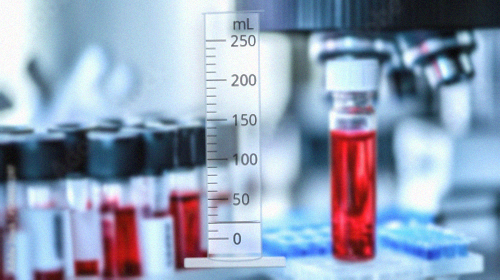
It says 20 mL
